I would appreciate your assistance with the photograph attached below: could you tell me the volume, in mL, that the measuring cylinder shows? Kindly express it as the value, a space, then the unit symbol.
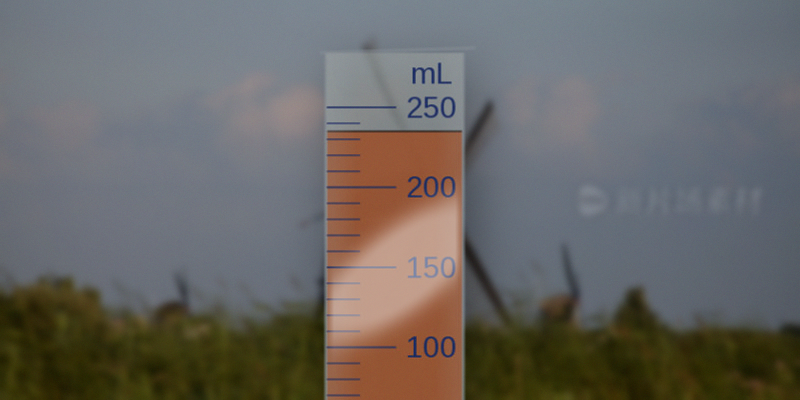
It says 235 mL
